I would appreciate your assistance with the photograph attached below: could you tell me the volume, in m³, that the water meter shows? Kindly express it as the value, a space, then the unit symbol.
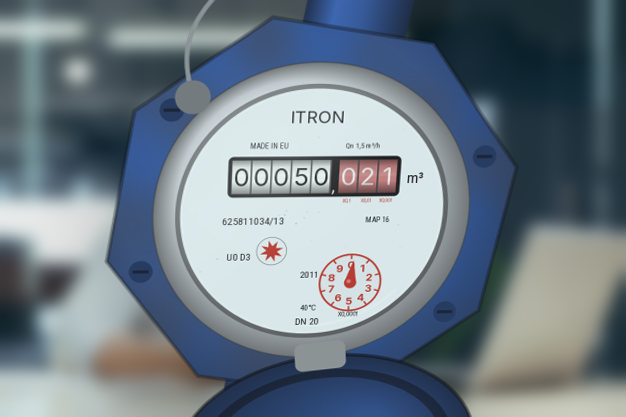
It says 50.0210 m³
